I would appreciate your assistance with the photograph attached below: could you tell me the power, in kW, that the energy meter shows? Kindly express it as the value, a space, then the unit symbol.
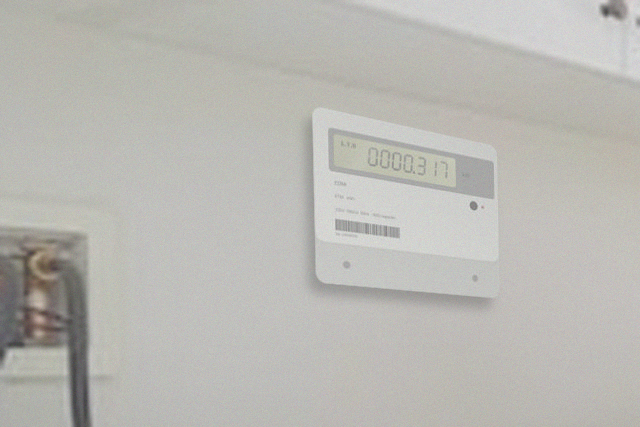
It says 0.317 kW
